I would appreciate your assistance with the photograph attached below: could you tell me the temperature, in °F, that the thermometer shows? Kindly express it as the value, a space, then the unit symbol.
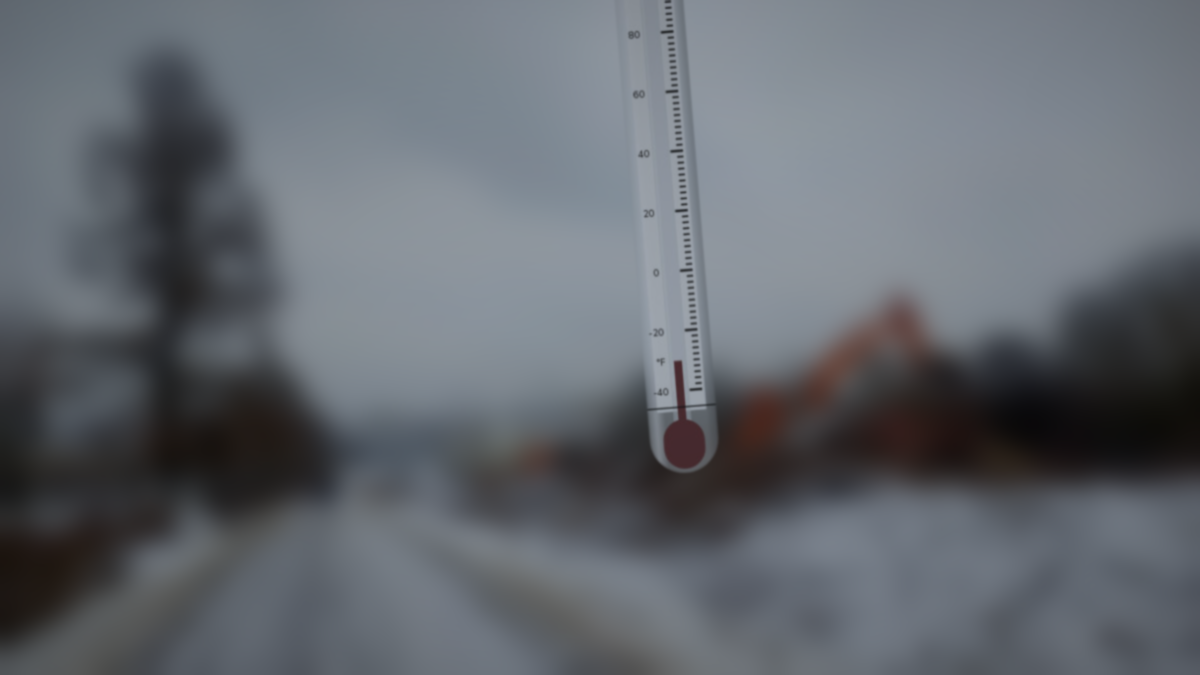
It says -30 °F
